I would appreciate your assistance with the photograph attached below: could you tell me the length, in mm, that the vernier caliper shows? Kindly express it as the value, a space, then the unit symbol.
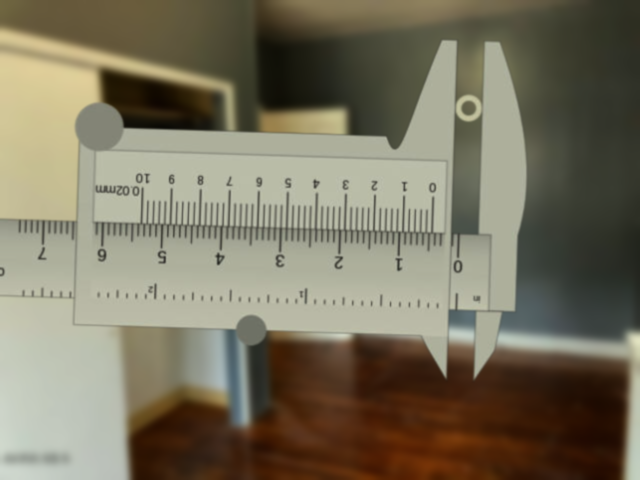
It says 4.5 mm
